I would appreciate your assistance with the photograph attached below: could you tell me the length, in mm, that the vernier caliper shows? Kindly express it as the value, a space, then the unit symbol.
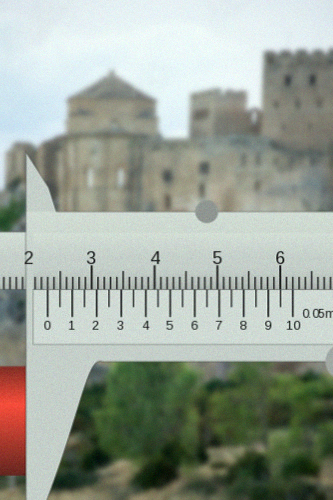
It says 23.0 mm
